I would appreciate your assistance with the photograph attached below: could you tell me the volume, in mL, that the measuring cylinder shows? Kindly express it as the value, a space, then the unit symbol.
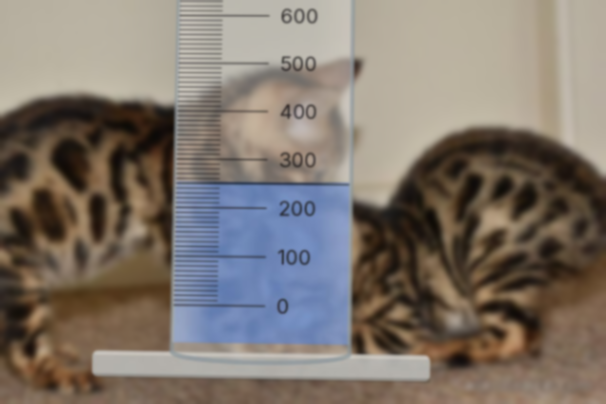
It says 250 mL
